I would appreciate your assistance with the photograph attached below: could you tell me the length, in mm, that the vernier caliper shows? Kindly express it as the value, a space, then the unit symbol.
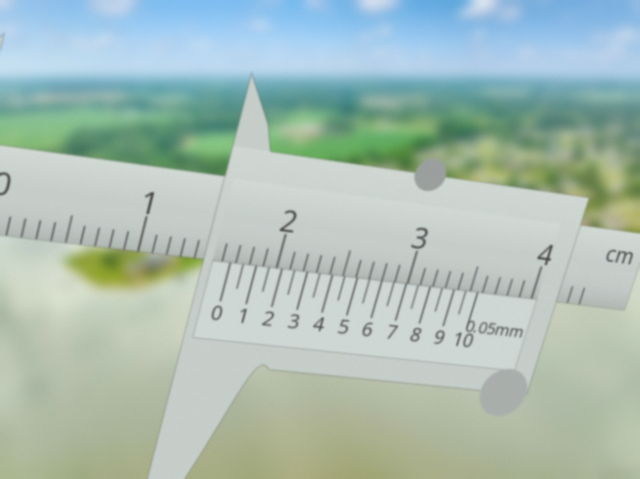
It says 16.6 mm
